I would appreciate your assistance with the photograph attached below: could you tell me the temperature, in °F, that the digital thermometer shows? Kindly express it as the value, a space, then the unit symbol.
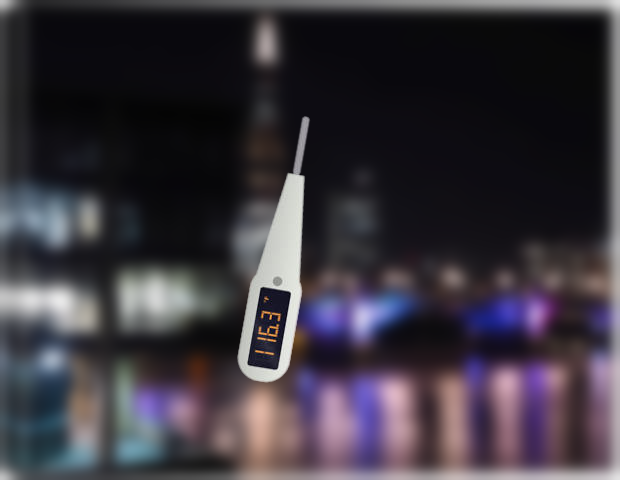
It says 116.3 °F
